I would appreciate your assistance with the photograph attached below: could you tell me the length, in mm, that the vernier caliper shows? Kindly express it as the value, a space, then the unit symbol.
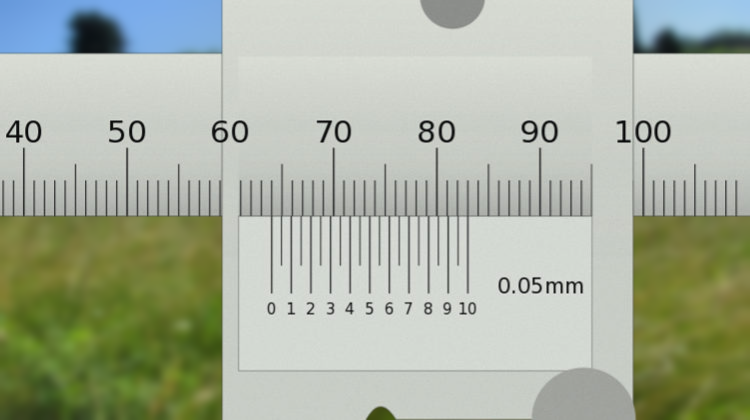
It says 64.0 mm
